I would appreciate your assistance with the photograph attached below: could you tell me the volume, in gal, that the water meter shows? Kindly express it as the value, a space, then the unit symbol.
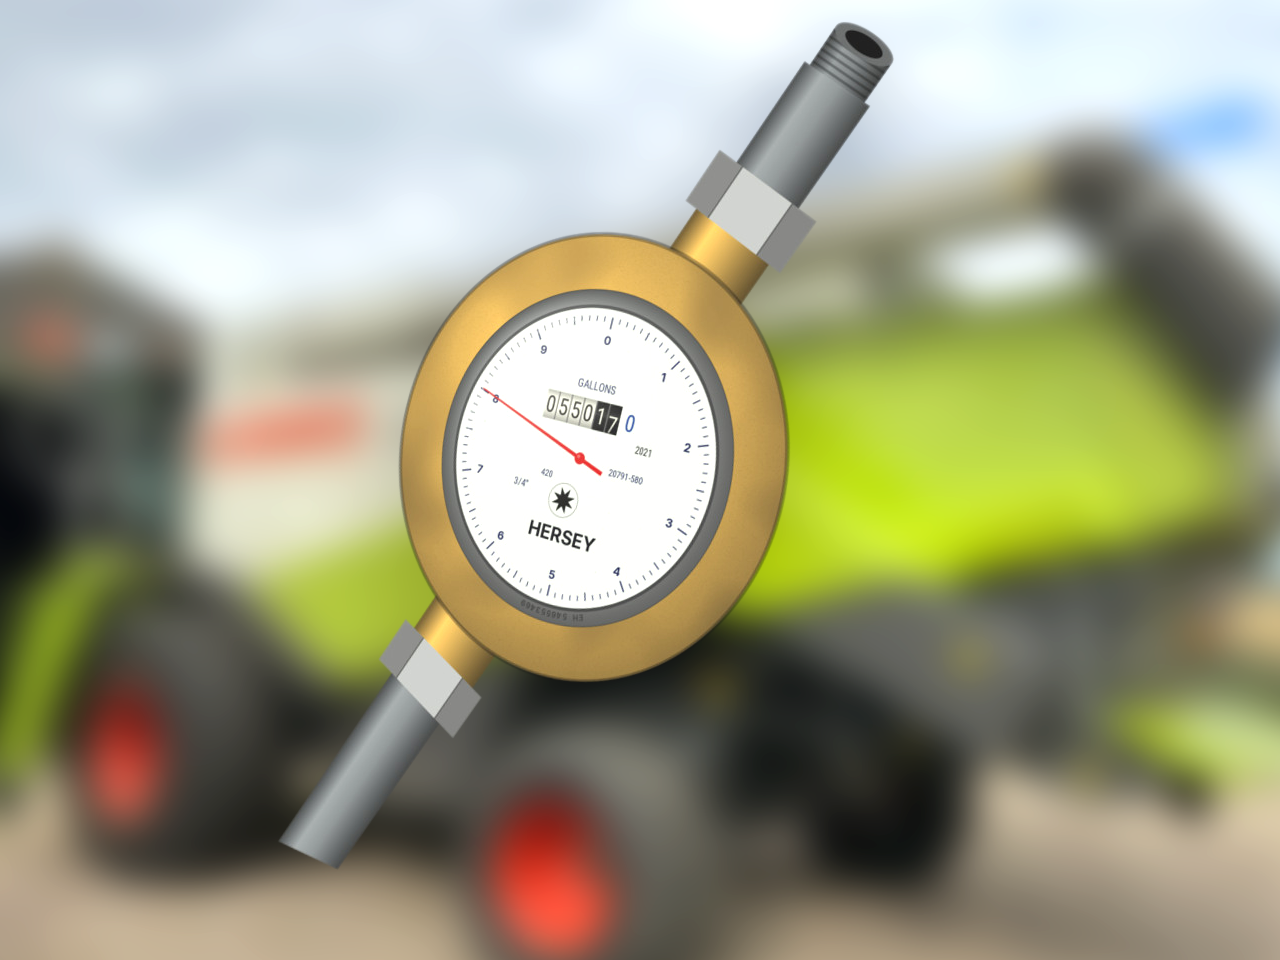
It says 550168.0 gal
